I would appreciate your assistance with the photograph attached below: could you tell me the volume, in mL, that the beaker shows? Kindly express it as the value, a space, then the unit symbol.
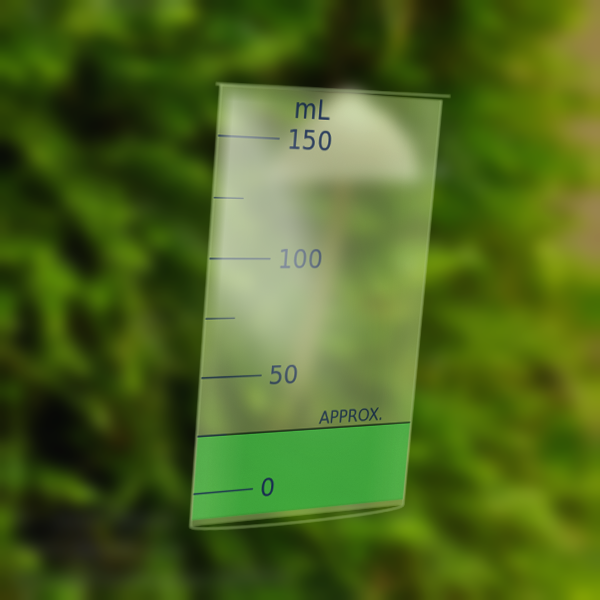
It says 25 mL
